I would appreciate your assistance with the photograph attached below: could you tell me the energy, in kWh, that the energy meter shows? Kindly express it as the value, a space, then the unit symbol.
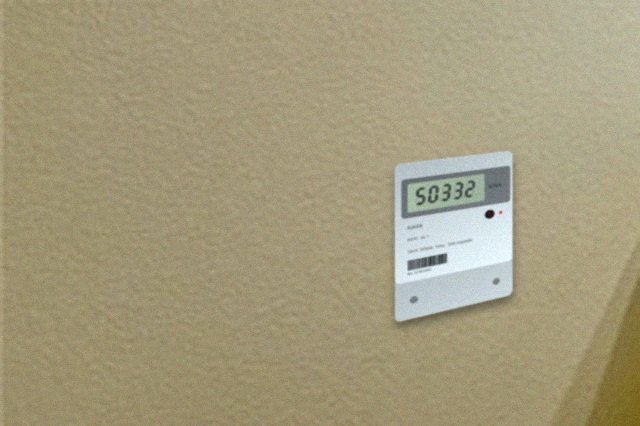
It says 50332 kWh
